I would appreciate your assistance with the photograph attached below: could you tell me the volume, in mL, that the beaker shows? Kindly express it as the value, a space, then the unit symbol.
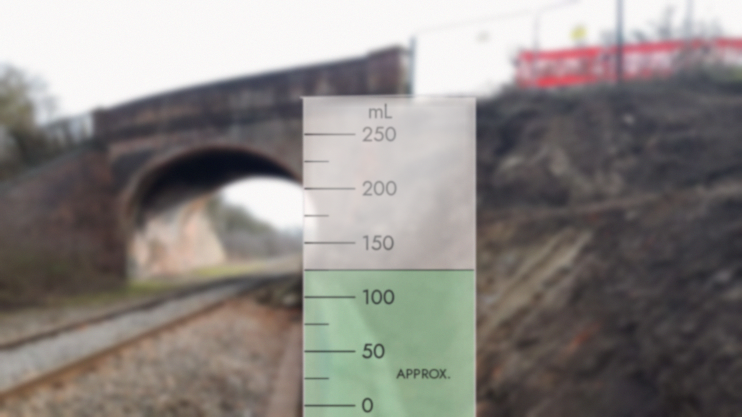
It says 125 mL
